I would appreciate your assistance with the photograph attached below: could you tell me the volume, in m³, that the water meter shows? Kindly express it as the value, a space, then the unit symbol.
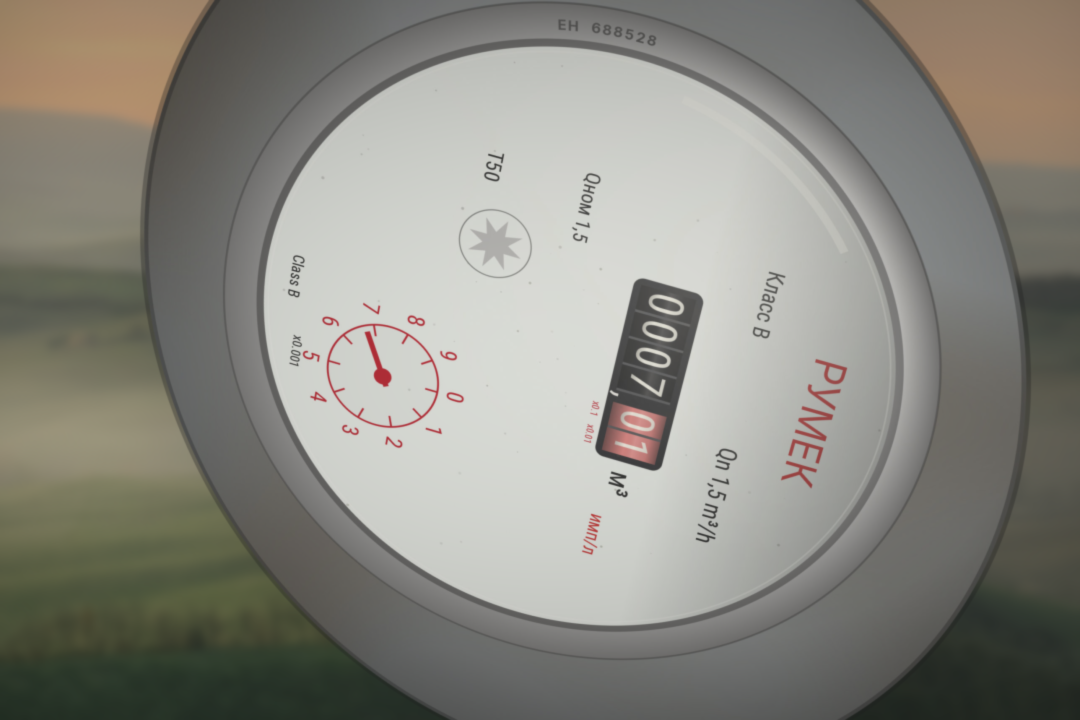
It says 7.016 m³
